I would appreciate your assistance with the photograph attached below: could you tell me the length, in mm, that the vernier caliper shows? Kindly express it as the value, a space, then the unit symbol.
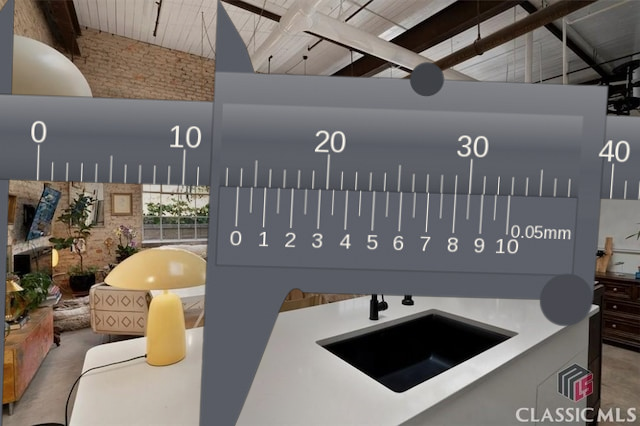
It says 13.8 mm
